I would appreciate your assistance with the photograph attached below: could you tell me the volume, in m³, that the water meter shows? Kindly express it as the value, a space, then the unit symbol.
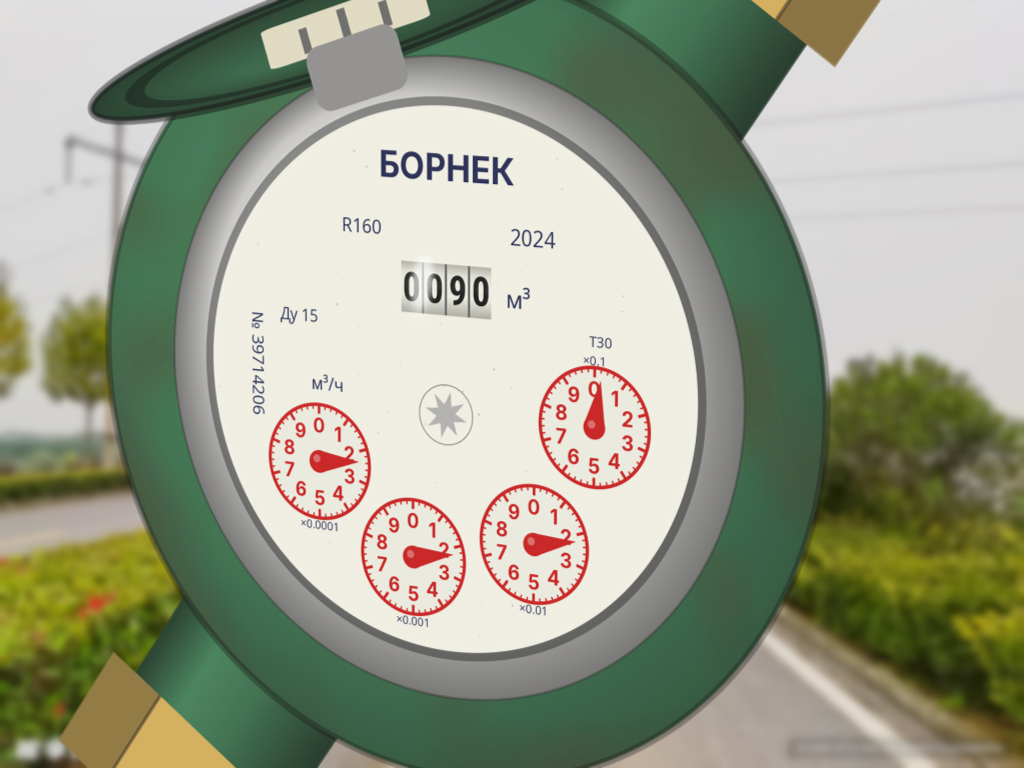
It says 90.0222 m³
